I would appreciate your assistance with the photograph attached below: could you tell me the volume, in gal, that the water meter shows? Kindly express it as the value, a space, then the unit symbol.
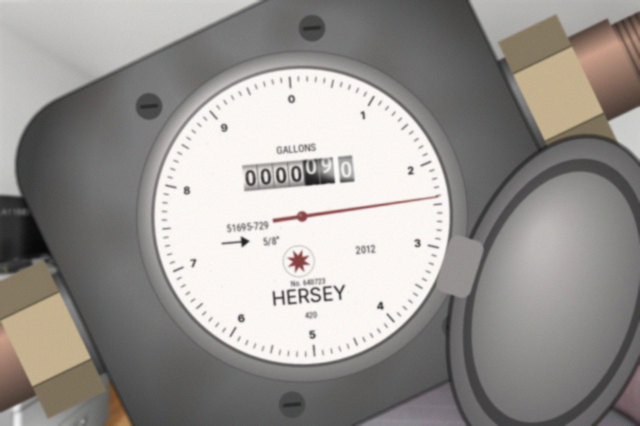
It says 92.4 gal
